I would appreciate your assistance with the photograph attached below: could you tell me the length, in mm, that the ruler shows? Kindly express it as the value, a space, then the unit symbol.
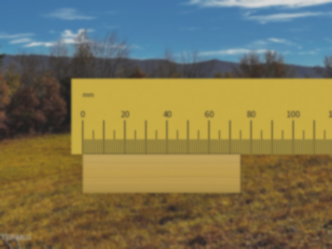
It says 75 mm
